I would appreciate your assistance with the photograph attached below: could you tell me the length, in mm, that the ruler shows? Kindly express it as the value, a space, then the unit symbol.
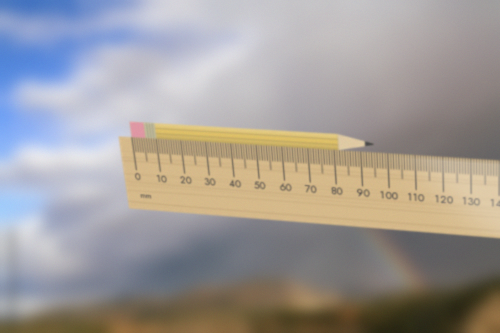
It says 95 mm
